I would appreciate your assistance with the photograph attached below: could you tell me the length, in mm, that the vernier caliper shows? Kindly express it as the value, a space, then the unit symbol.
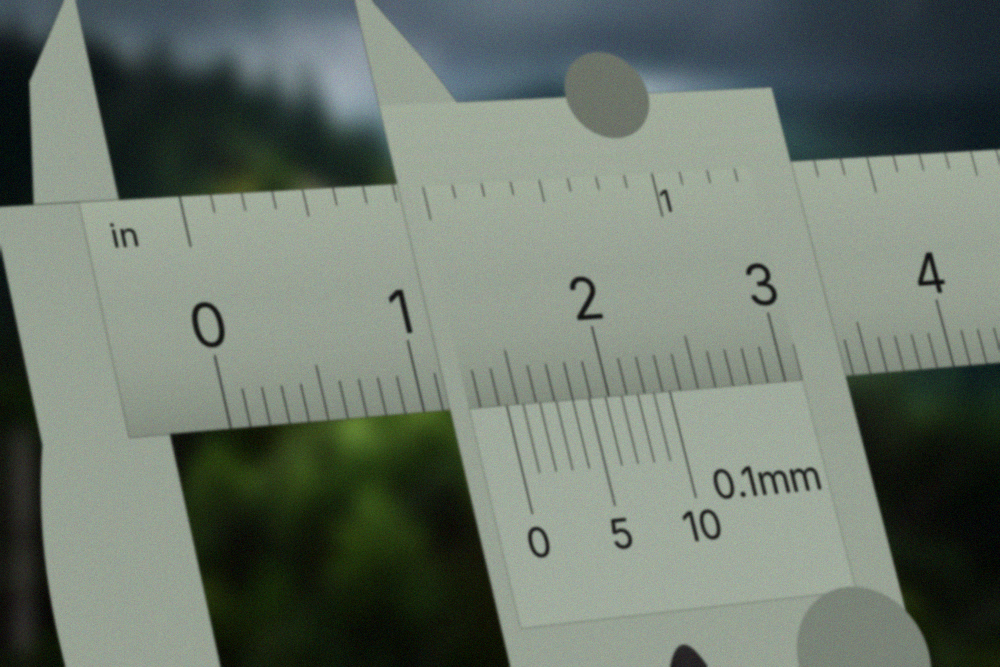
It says 14.4 mm
